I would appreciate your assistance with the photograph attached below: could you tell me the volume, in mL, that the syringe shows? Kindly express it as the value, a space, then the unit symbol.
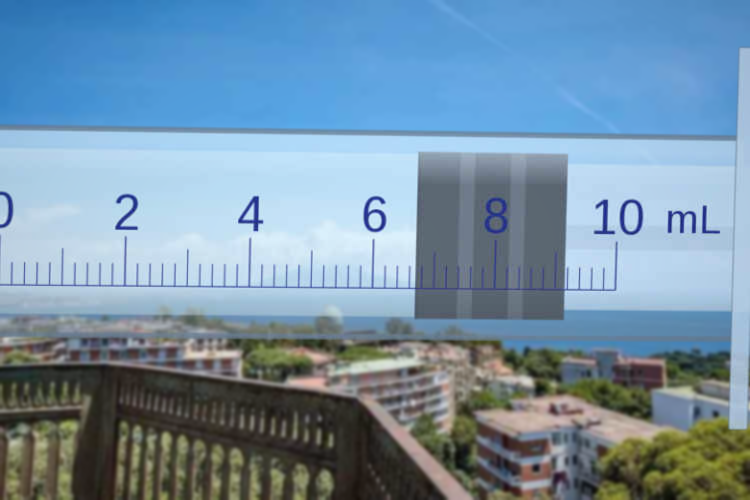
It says 6.7 mL
